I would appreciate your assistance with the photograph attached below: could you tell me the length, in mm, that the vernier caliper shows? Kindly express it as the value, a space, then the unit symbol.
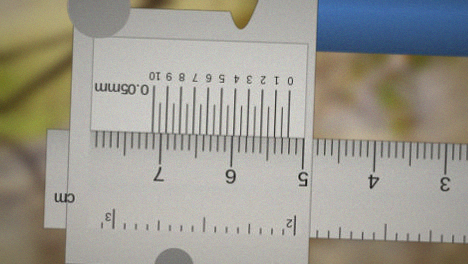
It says 52.2 mm
